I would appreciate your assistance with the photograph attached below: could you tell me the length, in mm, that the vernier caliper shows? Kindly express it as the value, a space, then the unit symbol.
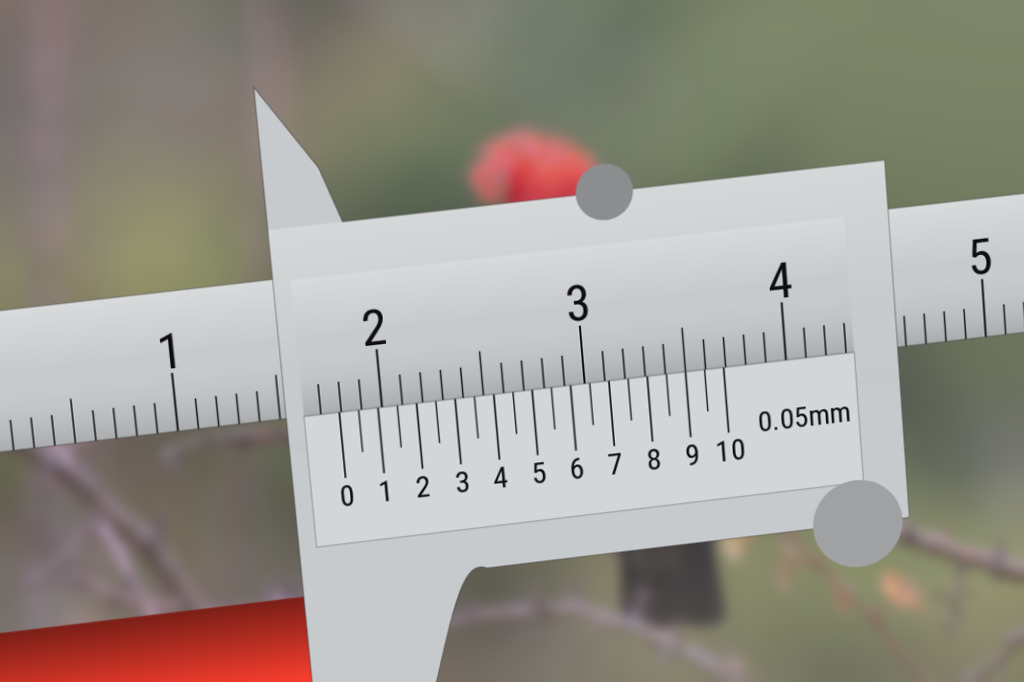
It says 17.9 mm
